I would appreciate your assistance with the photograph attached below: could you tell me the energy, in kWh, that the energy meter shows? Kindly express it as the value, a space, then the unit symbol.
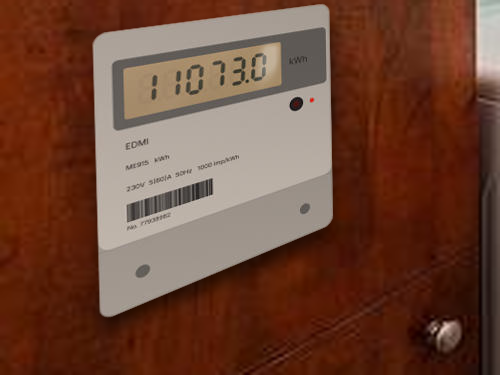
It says 11073.0 kWh
